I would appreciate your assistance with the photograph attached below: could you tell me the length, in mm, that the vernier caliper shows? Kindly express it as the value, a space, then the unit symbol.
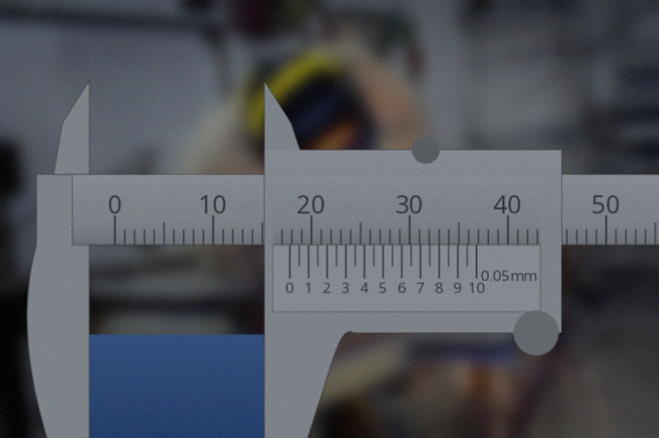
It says 17.8 mm
